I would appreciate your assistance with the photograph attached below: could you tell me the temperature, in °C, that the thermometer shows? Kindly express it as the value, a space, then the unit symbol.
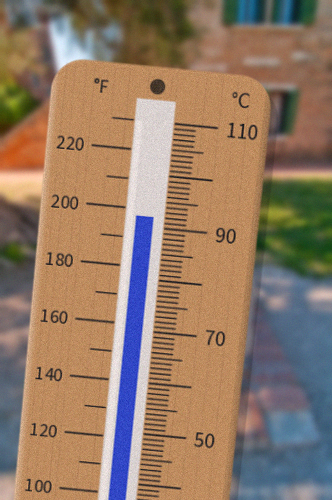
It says 92 °C
